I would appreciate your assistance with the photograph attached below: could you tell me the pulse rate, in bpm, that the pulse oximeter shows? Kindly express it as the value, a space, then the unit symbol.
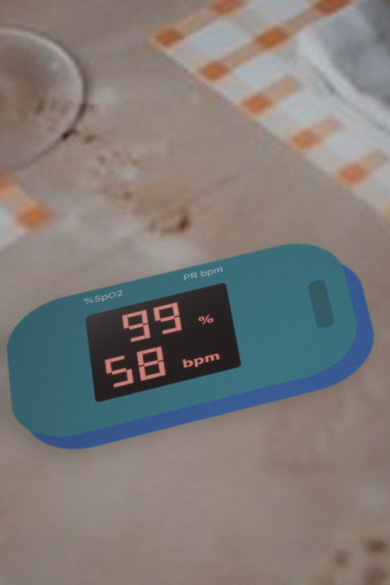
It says 58 bpm
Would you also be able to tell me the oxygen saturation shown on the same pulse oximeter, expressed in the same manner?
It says 99 %
